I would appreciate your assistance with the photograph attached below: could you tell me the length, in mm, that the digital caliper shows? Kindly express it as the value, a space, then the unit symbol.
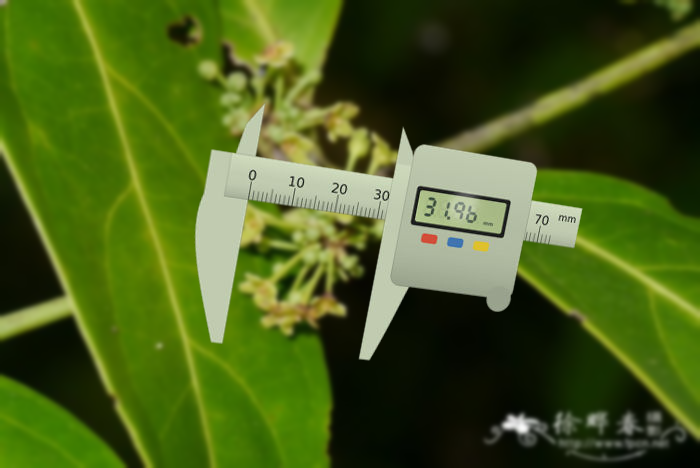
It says 31.96 mm
